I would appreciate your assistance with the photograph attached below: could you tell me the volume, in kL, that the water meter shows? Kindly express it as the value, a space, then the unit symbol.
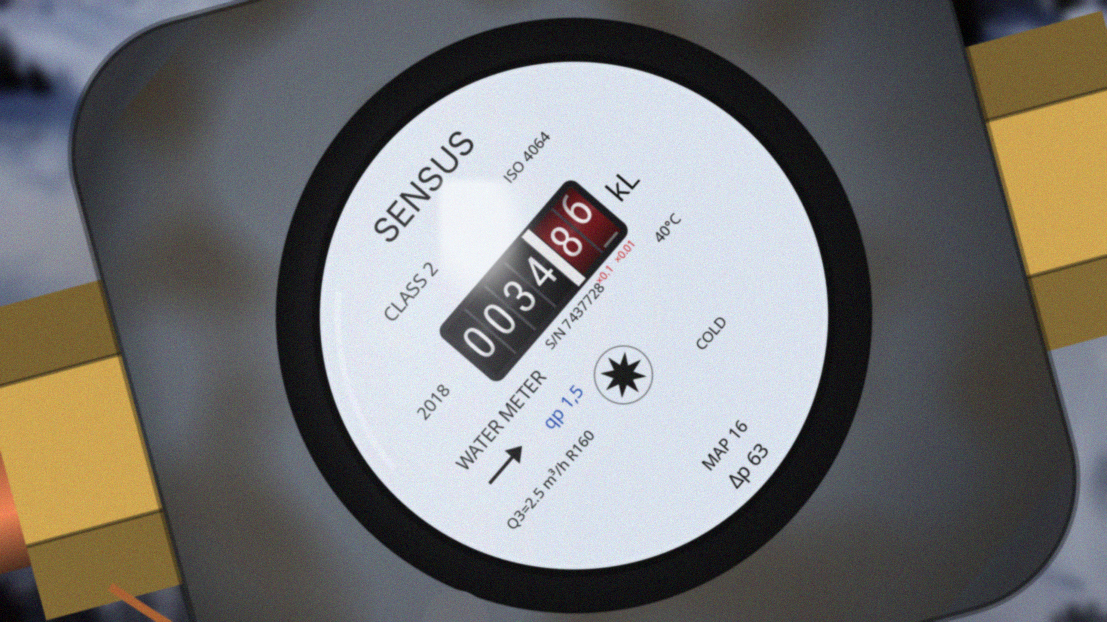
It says 34.86 kL
